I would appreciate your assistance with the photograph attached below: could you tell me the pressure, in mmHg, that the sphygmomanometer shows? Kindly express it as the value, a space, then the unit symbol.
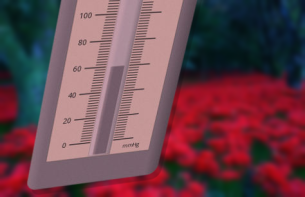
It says 60 mmHg
